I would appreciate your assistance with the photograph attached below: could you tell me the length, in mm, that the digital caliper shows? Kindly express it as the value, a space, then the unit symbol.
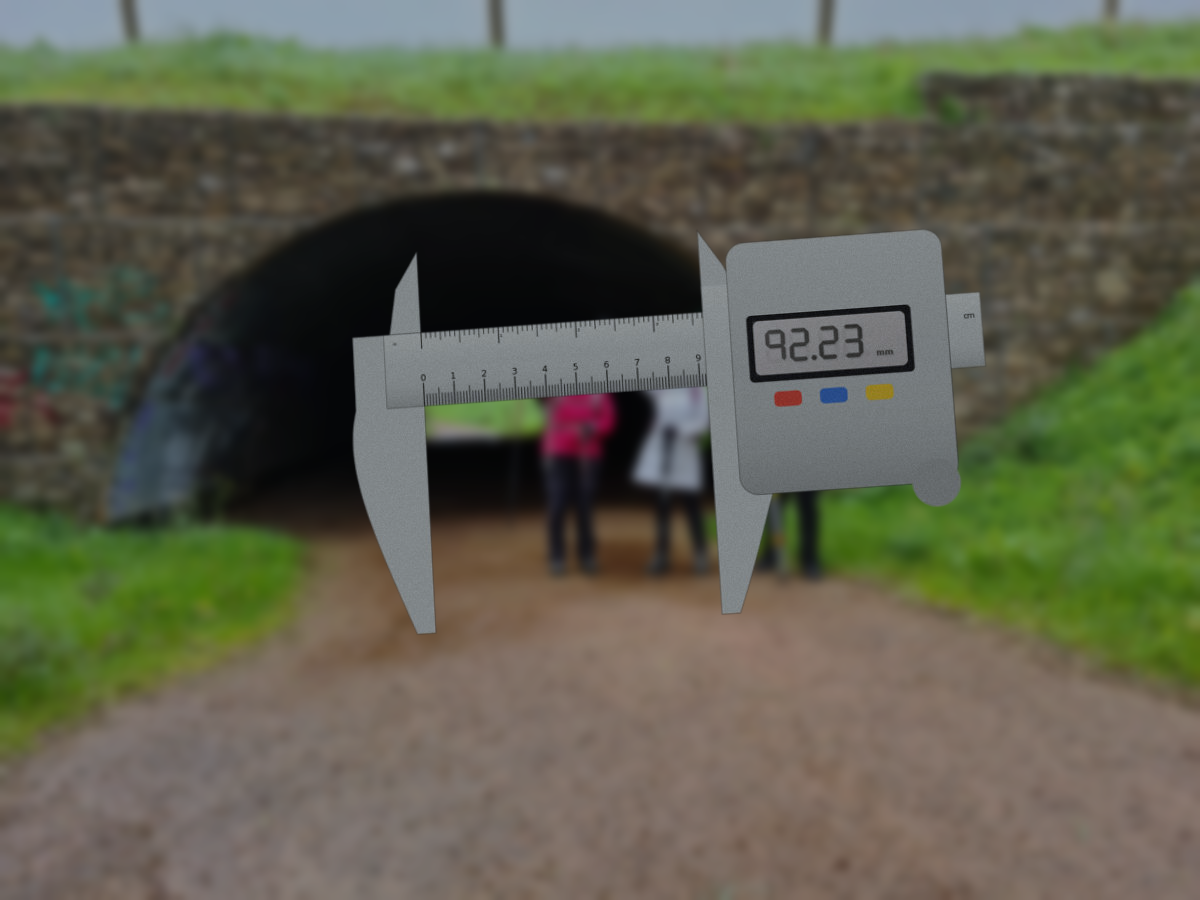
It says 92.23 mm
